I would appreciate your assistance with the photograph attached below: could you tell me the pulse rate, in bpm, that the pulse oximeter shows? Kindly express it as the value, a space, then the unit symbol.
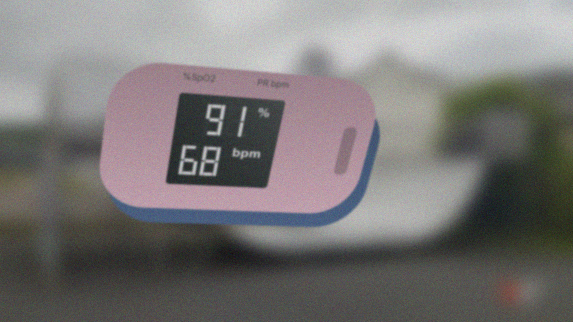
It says 68 bpm
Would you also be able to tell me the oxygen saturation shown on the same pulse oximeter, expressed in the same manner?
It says 91 %
